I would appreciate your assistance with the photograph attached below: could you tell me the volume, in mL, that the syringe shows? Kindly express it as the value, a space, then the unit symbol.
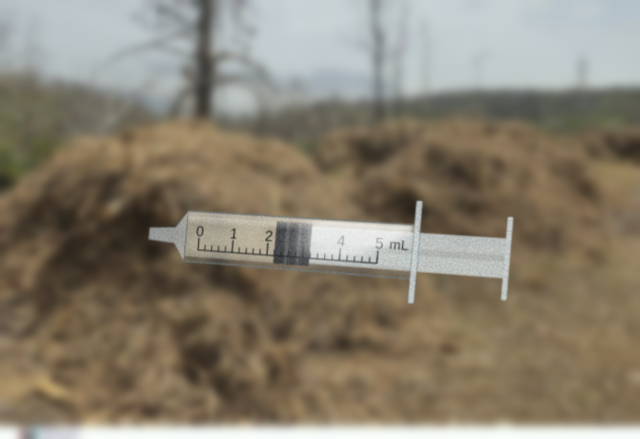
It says 2.2 mL
